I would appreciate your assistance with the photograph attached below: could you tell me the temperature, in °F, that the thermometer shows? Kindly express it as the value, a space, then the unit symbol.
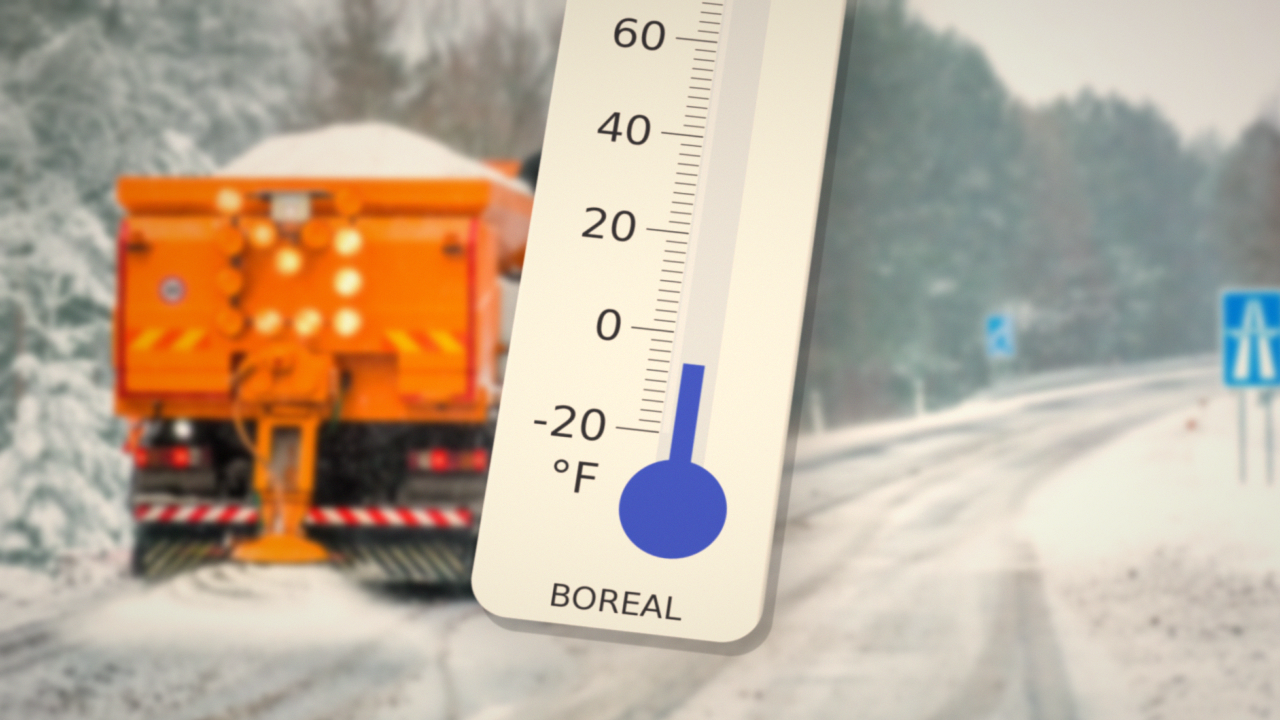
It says -6 °F
